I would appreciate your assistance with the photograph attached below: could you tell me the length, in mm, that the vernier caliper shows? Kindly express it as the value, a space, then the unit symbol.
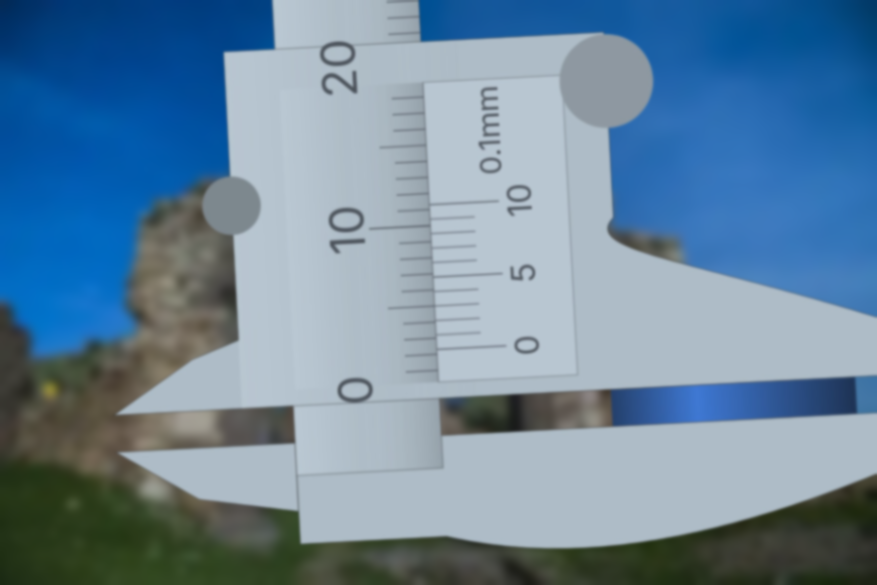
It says 2.3 mm
